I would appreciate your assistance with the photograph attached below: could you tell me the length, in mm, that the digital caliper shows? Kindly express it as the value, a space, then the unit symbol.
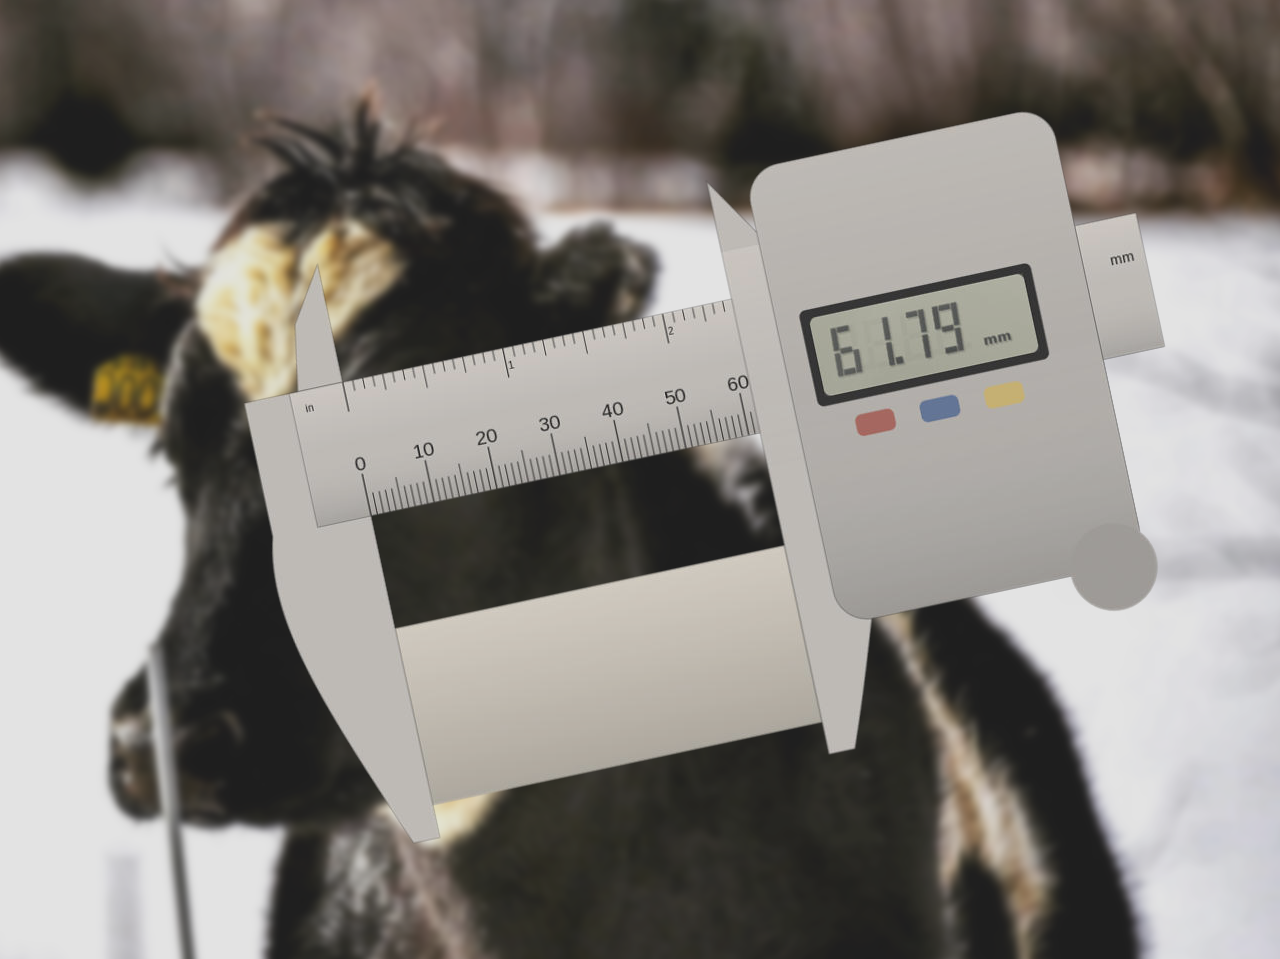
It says 61.79 mm
